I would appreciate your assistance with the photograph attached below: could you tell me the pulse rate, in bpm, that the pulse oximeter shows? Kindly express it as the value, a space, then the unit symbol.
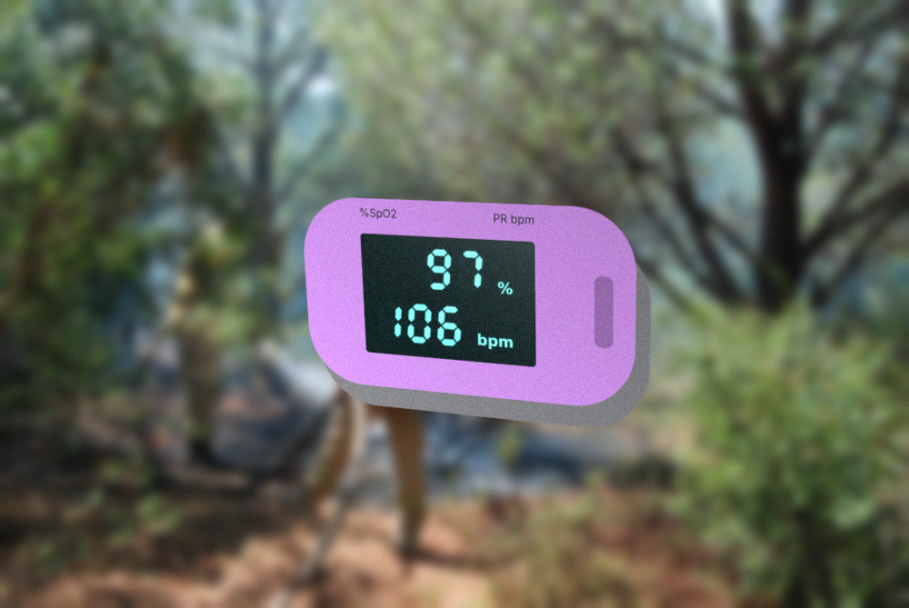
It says 106 bpm
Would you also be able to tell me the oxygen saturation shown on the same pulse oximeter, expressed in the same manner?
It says 97 %
